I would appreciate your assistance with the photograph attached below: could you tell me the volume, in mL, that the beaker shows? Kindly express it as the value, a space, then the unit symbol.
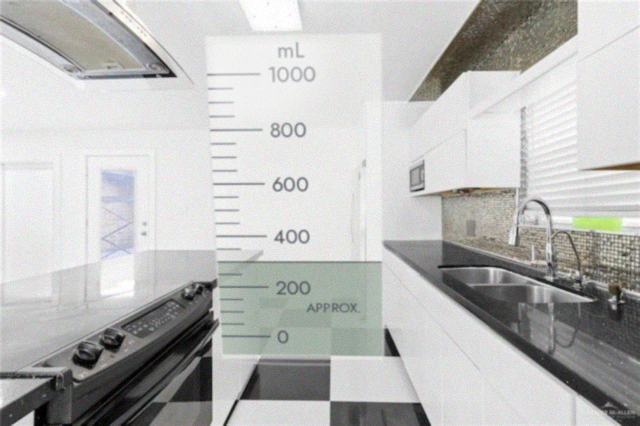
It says 300 mL
